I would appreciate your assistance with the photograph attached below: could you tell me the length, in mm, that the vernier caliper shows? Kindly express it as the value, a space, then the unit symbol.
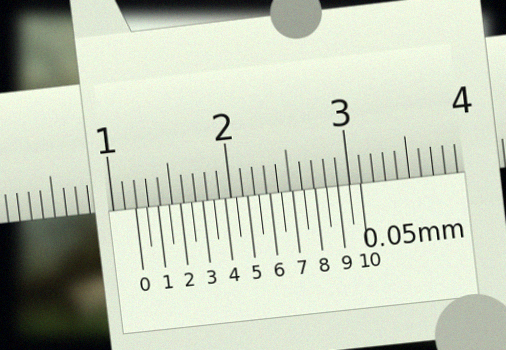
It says 11.9 mm
